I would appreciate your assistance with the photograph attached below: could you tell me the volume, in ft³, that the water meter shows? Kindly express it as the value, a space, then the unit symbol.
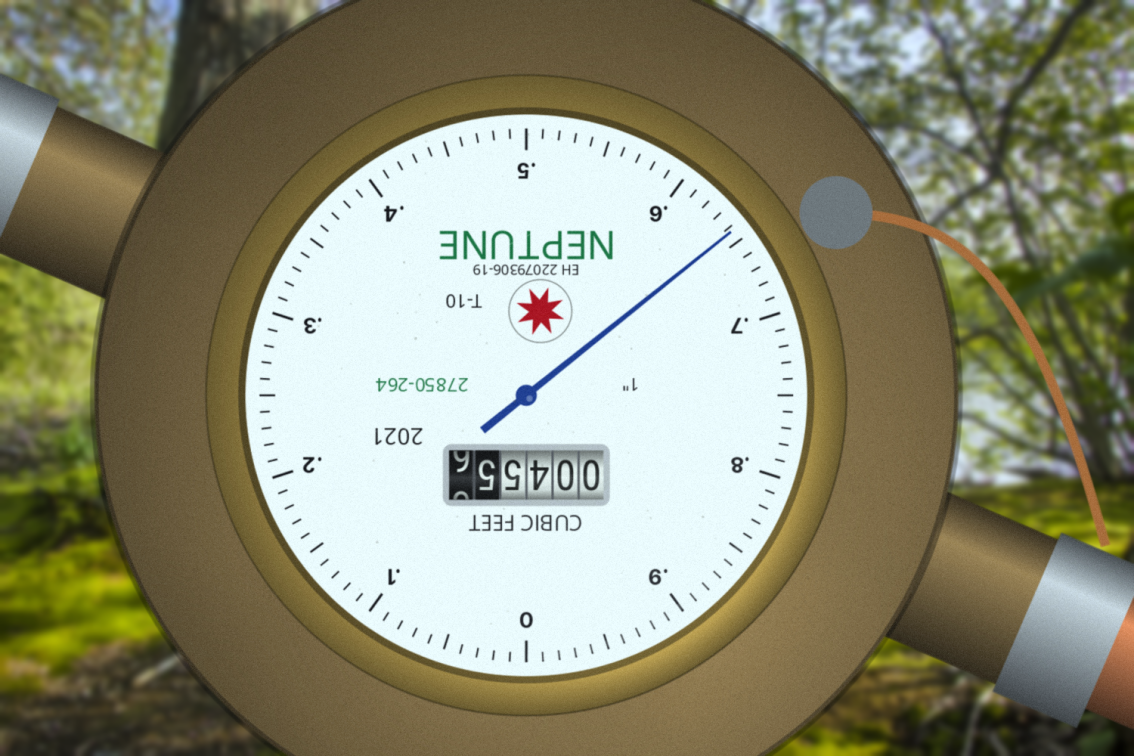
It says 4555.64 ft³
